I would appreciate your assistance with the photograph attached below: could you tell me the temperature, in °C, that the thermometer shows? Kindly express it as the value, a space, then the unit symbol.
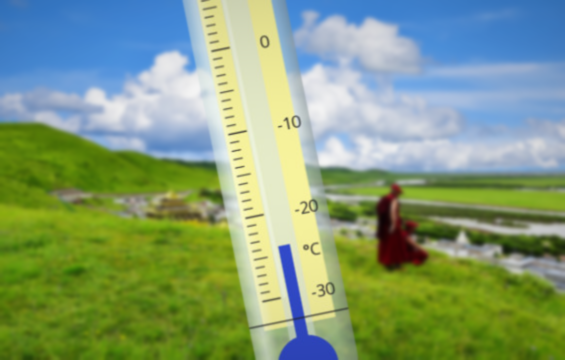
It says -24 °C
